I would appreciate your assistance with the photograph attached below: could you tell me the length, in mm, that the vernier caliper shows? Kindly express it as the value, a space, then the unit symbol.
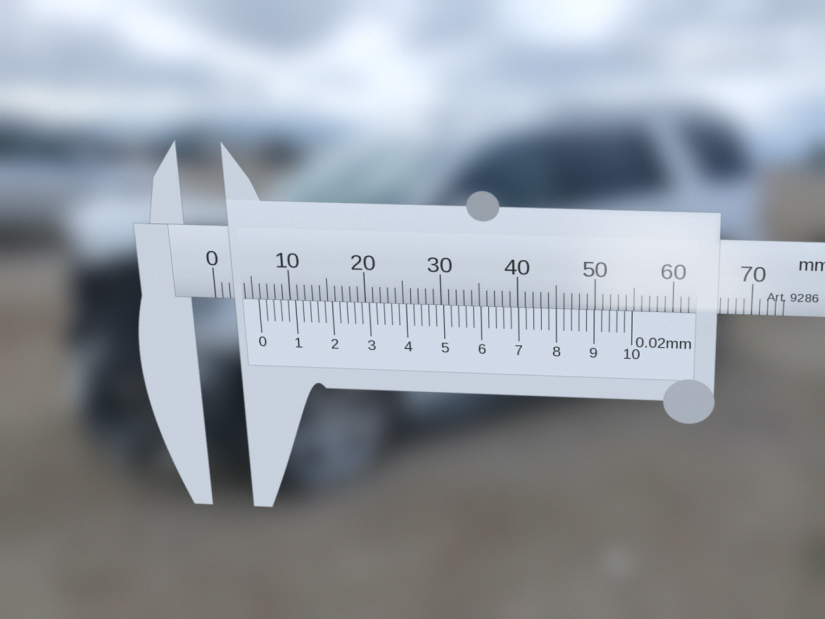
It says 5.8 mm
